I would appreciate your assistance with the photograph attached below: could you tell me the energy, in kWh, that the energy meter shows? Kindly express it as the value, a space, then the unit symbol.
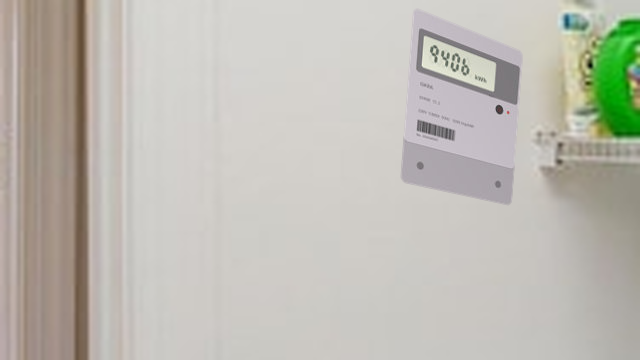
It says 9406 kWh
